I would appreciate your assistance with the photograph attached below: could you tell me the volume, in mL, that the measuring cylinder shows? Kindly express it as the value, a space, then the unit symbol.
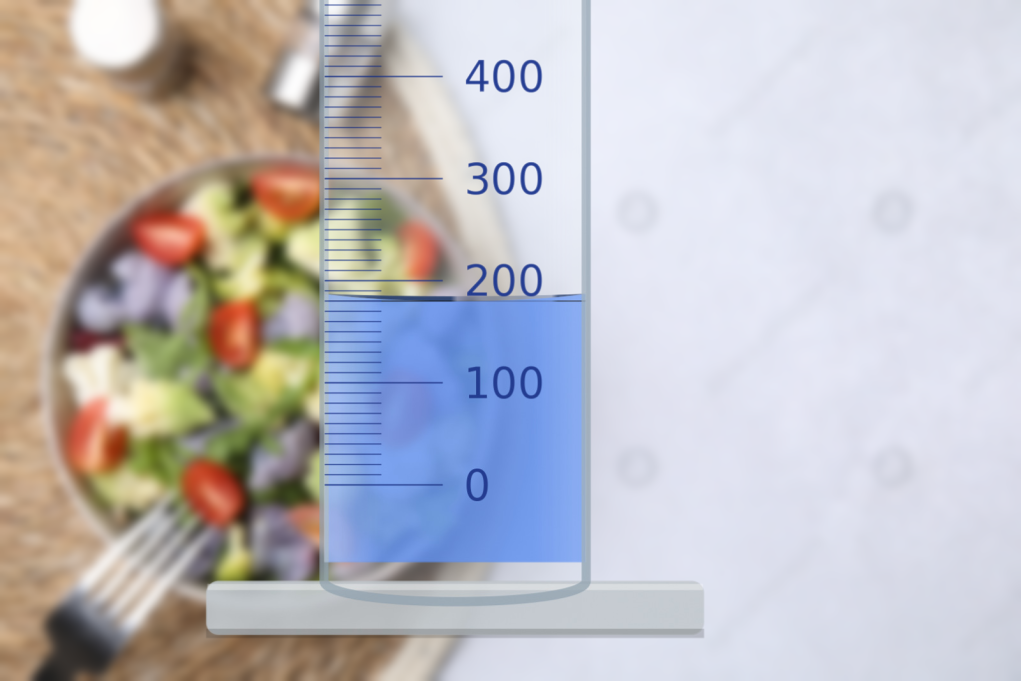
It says 180 mL
